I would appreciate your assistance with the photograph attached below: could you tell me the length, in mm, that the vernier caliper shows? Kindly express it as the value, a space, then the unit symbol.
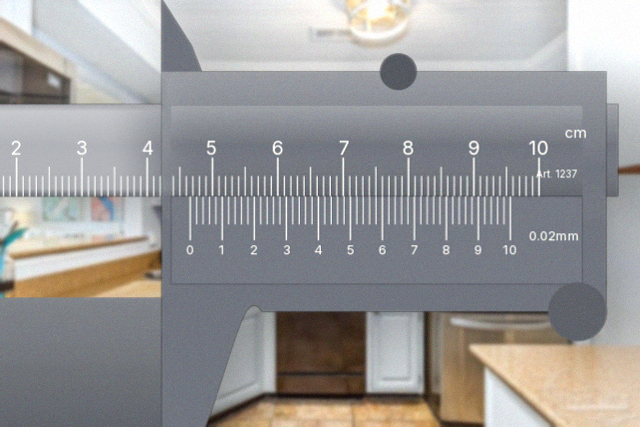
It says 46.6 mm
